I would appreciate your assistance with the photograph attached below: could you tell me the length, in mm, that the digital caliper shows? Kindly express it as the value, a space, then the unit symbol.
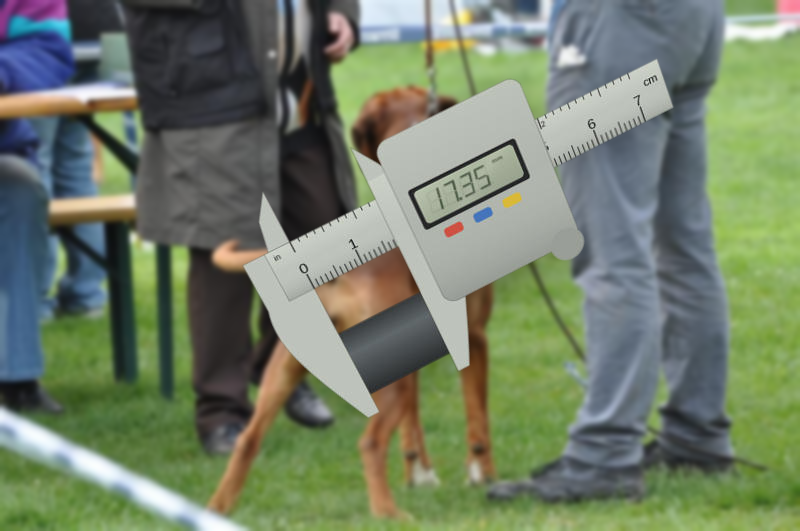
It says 17.35 mm
